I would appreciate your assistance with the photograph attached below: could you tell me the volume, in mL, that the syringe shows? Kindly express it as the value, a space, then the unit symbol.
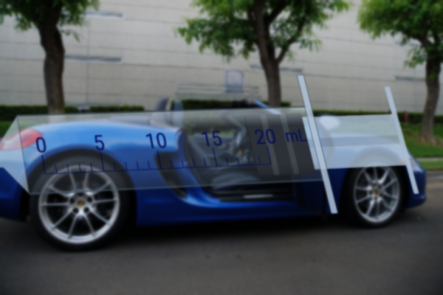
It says 18.5 mL
